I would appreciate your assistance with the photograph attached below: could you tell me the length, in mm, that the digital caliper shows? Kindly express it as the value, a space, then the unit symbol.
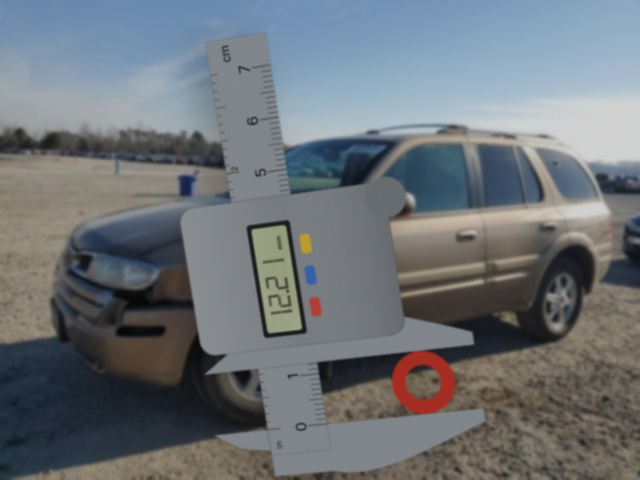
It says 12.21 mm
